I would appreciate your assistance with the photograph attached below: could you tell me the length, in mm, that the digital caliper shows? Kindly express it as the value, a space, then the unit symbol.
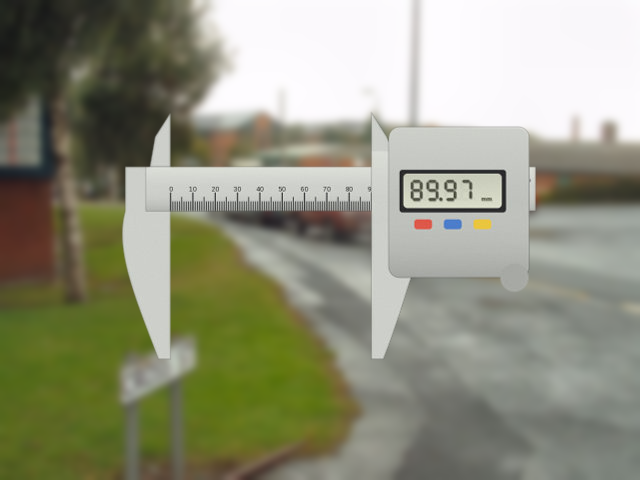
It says 89.97 mm
